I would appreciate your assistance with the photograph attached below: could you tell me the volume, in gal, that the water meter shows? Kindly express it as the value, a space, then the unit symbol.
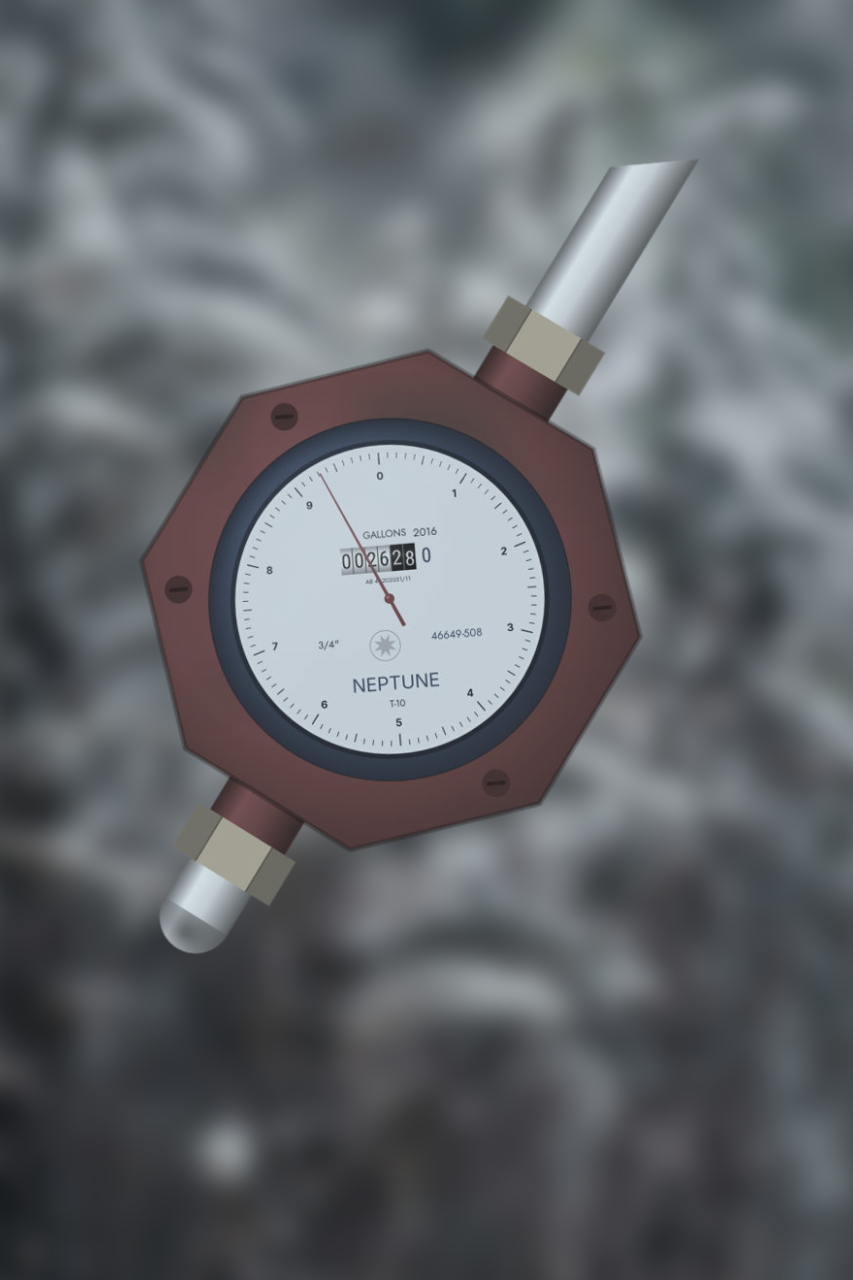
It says 26279.3 gal
